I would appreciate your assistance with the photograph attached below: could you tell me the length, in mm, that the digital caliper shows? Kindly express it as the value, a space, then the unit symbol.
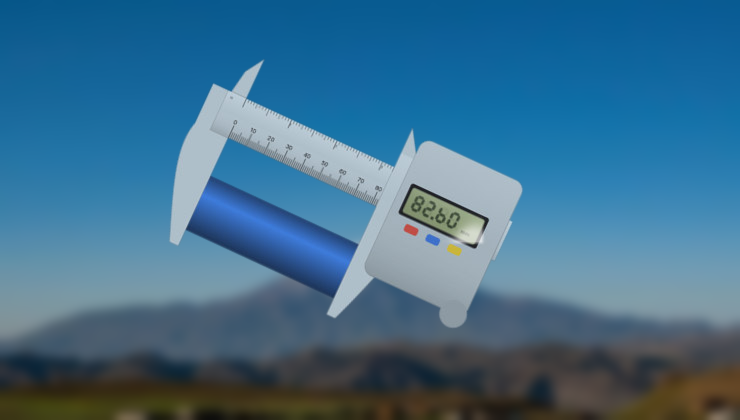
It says 82.60 mm
